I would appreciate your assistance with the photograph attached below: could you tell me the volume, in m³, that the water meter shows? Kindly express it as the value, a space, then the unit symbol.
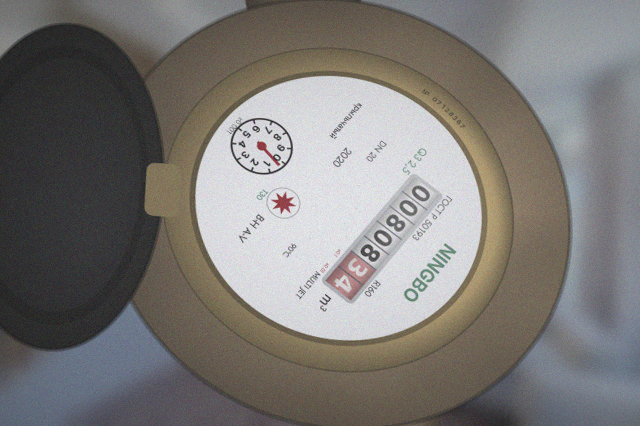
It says 808.340 m³
